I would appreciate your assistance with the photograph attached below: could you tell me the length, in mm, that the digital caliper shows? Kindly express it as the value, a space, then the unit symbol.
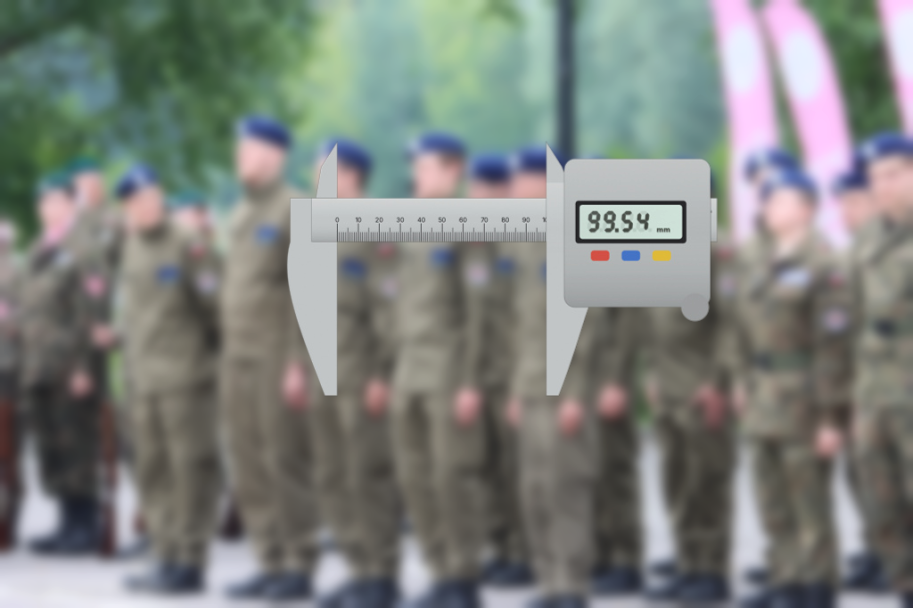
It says 99.54 mm
